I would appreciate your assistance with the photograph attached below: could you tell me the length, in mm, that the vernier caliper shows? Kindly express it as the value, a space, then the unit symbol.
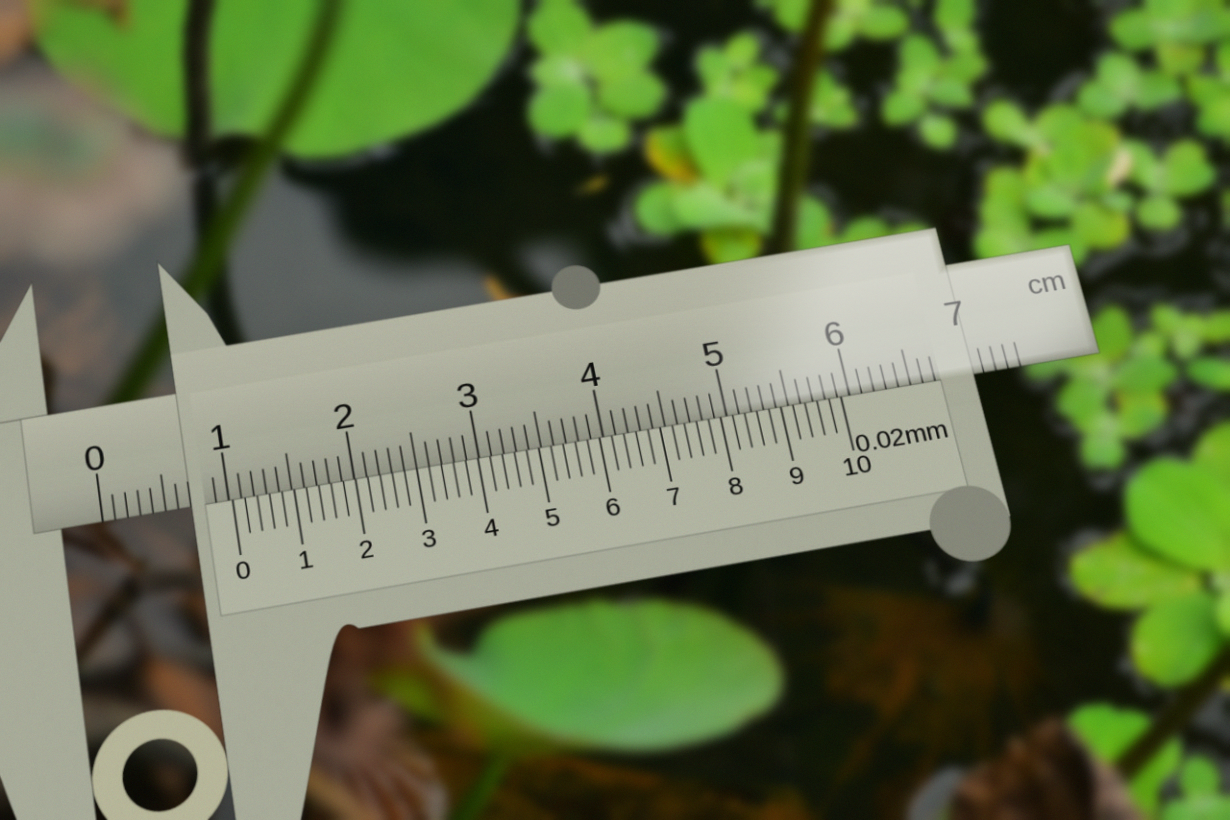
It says 10.3 mm
